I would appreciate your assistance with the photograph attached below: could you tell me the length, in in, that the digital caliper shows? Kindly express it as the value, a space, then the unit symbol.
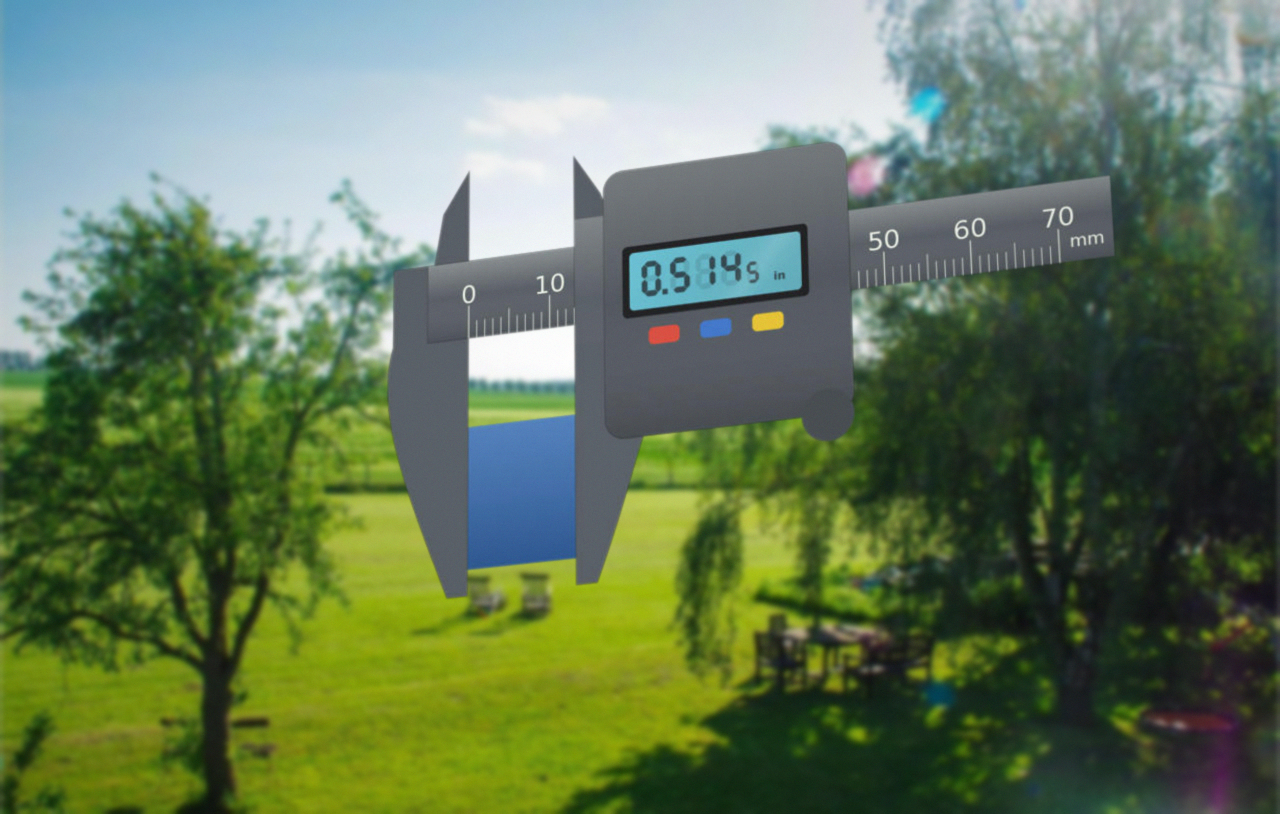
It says 0.5145 in
